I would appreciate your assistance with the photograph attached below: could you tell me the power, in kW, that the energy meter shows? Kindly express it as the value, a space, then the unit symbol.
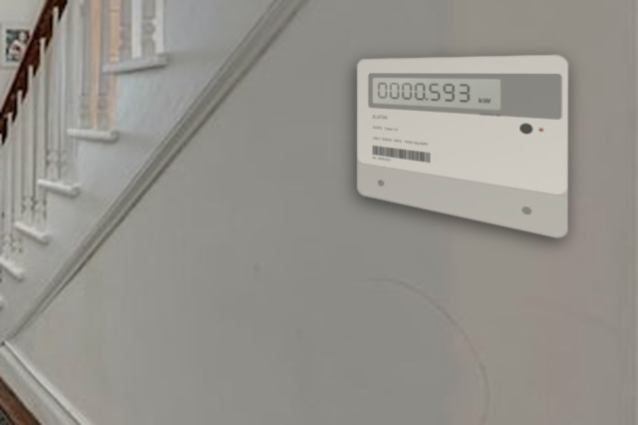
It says 0.593 kW
